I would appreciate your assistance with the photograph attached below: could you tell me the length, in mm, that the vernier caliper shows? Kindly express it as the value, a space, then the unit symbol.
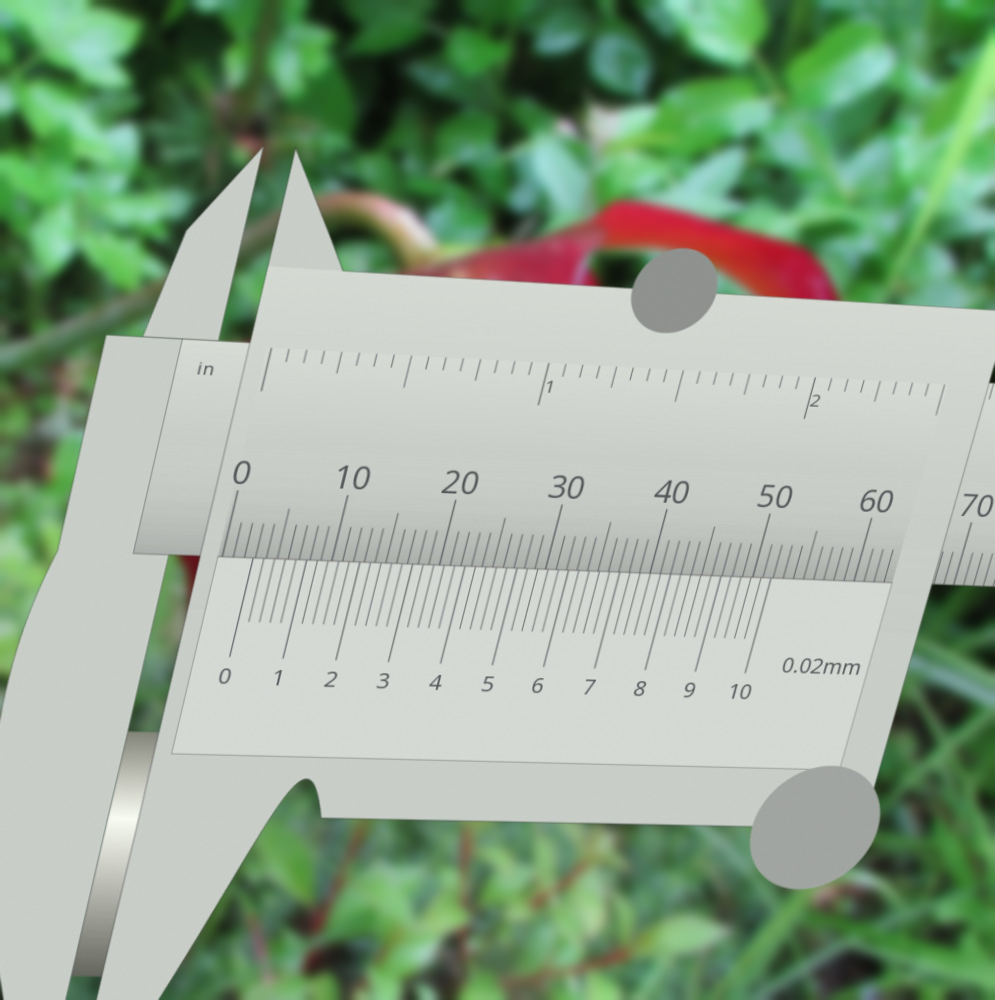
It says 2.8 mm
